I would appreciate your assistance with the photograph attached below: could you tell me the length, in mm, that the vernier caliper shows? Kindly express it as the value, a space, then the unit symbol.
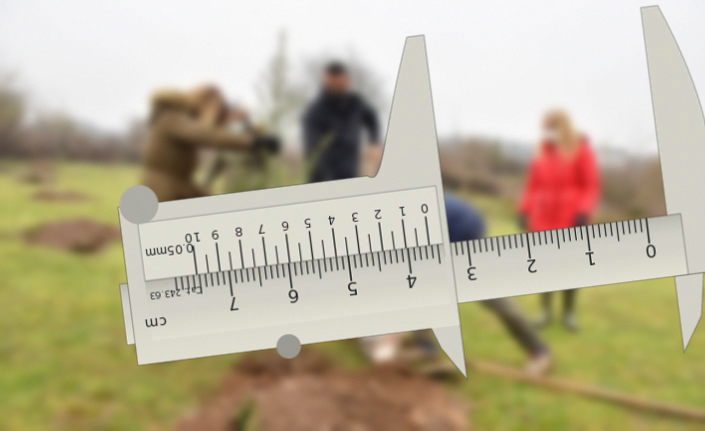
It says 36.4 mm
